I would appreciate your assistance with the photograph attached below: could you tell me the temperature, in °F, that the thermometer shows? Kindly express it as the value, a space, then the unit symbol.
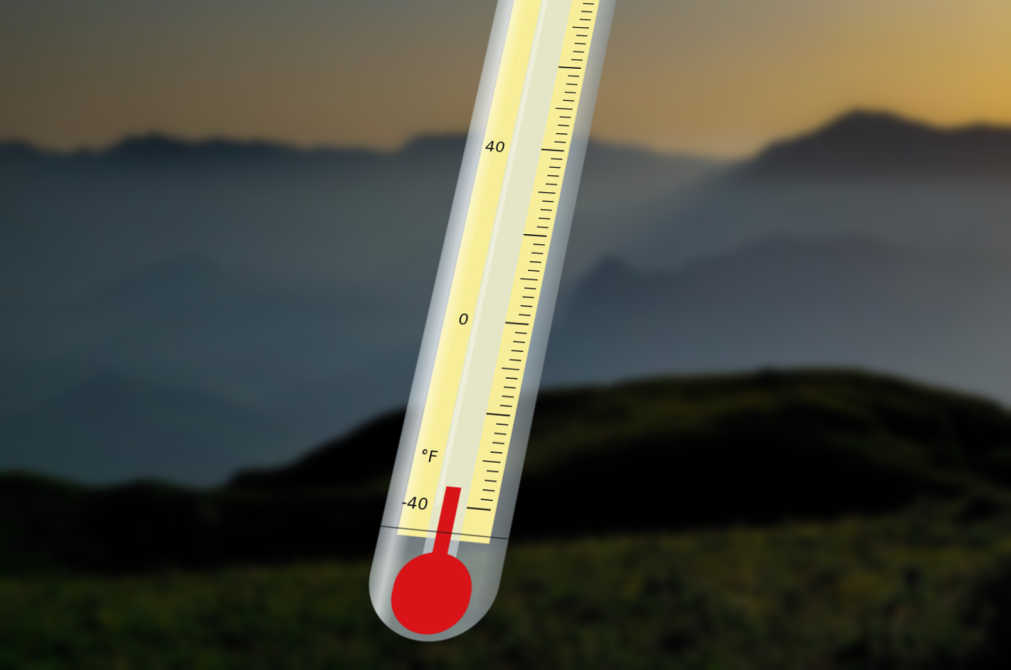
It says -36 °F
